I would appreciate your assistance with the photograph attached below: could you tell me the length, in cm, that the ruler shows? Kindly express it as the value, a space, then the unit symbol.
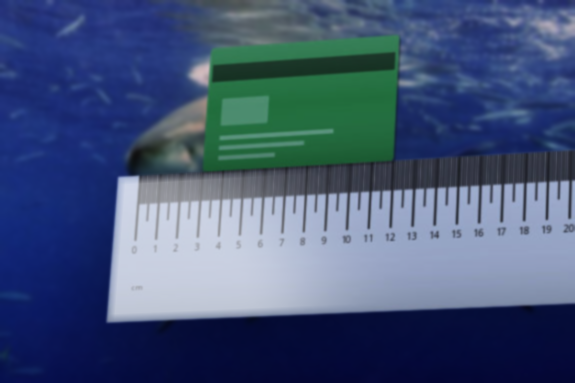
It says 9 cm
